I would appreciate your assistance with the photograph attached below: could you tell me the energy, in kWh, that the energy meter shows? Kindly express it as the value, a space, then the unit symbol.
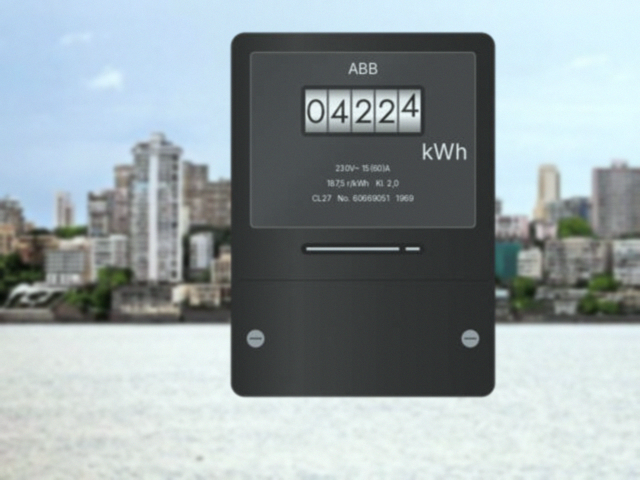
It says 4224 kWh
